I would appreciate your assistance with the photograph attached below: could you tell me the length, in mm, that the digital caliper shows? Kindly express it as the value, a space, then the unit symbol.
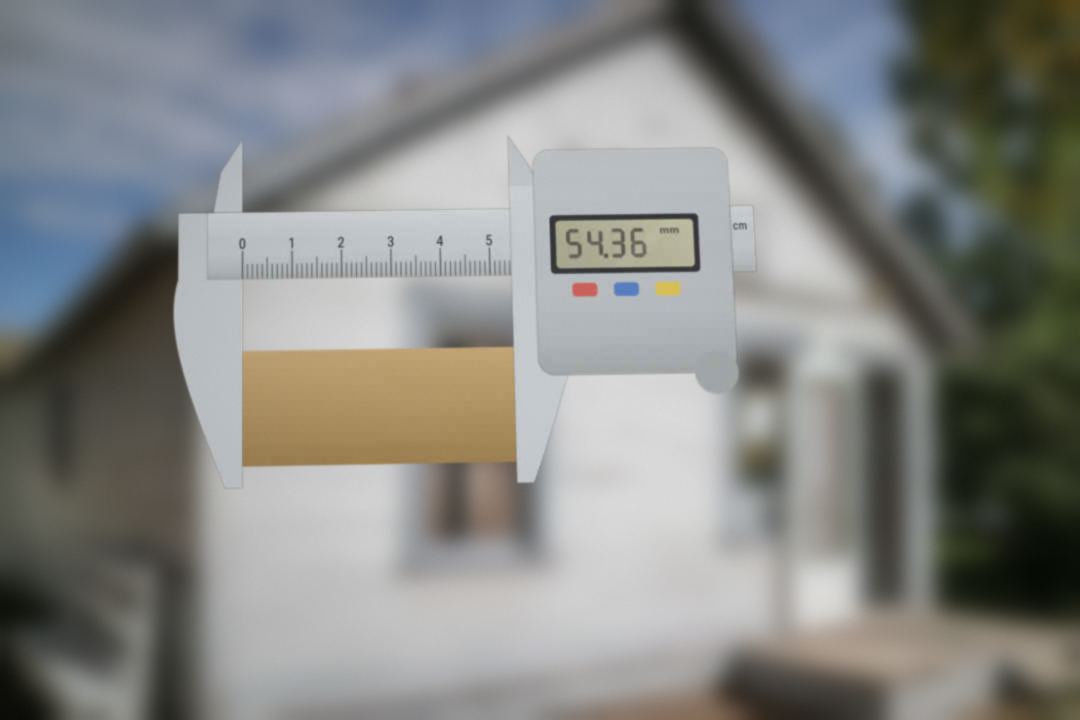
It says 54.36 mm
